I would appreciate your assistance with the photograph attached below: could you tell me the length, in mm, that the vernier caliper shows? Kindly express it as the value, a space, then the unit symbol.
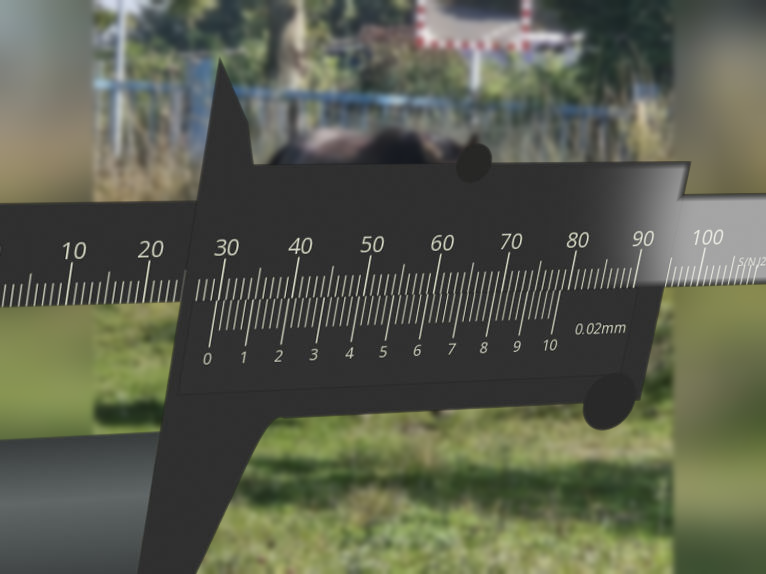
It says 29.8 mm
